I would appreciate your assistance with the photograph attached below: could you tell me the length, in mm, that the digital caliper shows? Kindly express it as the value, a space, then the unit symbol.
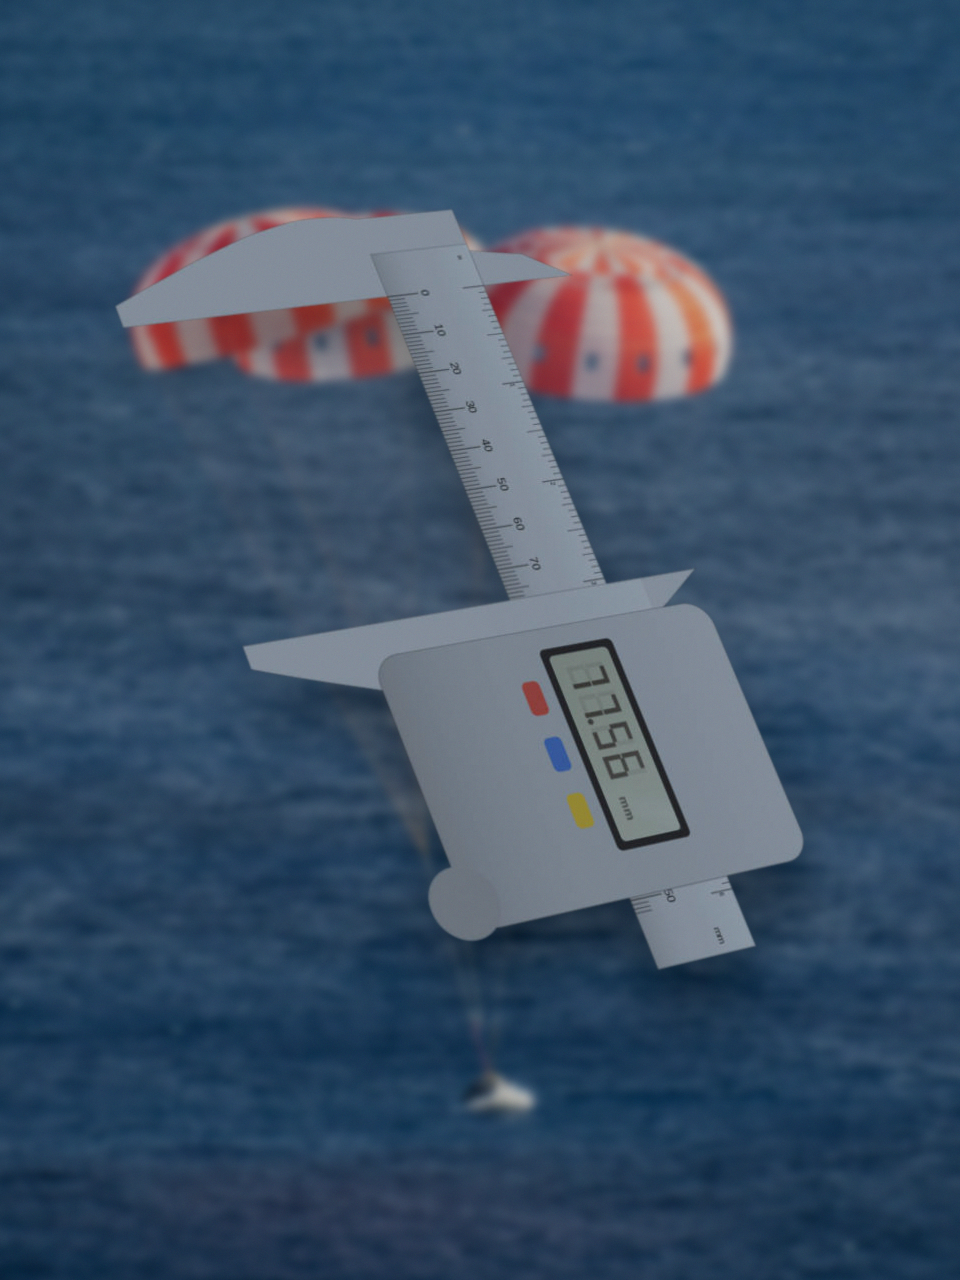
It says 77.56 mm
